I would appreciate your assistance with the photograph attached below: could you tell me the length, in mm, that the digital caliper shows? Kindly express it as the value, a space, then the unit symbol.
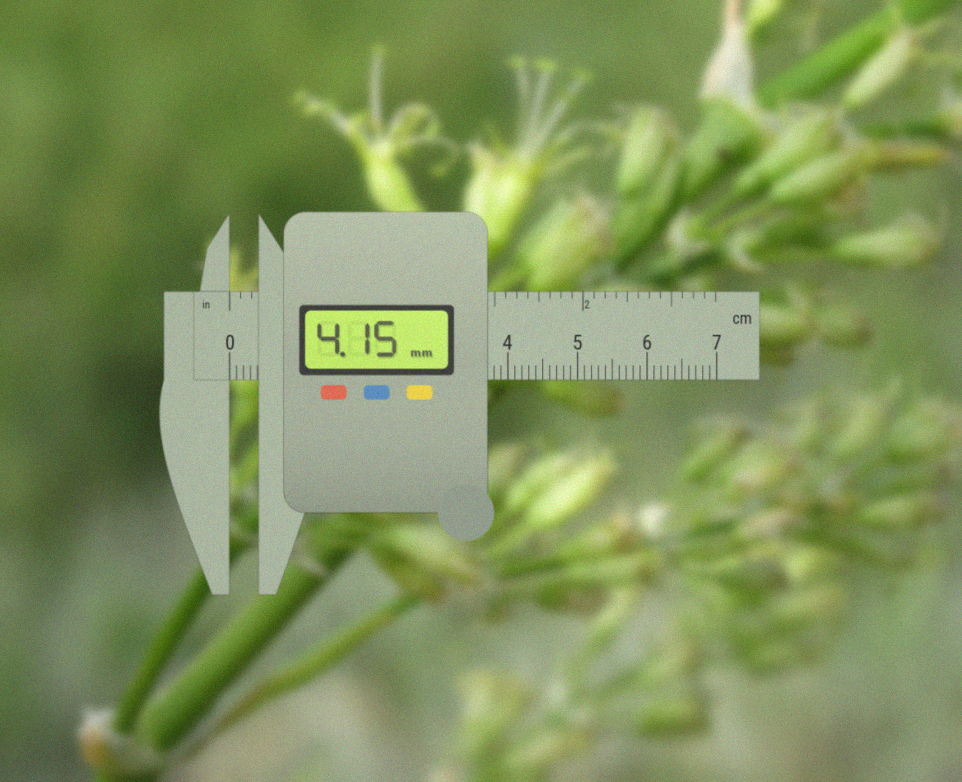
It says 4.15 mm
